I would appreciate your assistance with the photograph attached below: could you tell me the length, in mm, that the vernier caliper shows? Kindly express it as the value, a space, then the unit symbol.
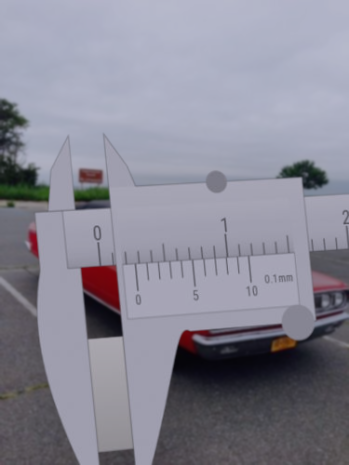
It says 2.7 mm
